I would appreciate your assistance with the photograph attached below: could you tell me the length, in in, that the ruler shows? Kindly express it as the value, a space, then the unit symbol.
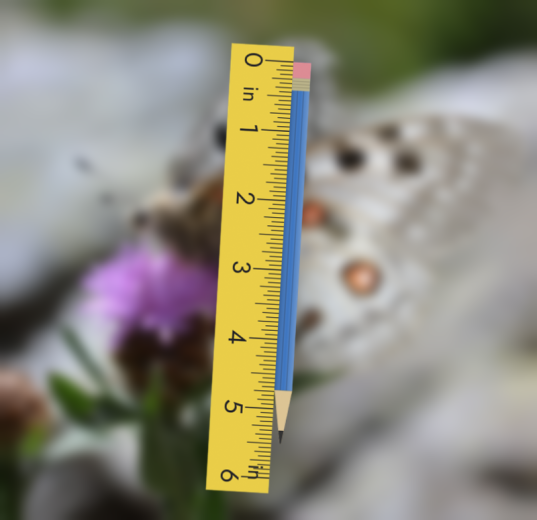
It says 5.5 in
